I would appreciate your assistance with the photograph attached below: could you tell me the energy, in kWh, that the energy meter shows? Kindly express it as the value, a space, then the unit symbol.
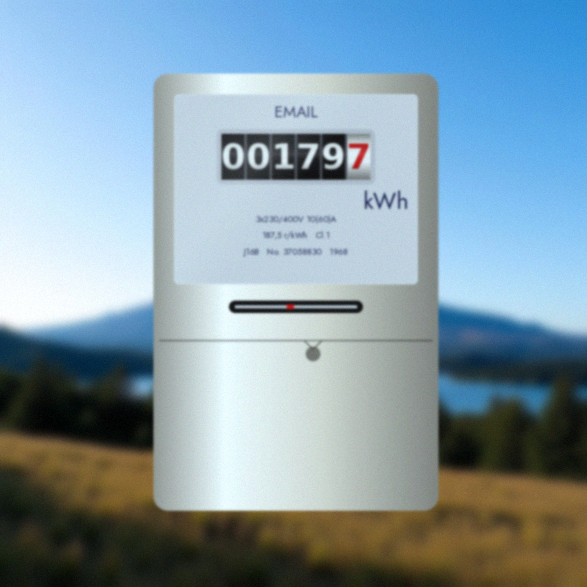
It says 179.7 kWh
